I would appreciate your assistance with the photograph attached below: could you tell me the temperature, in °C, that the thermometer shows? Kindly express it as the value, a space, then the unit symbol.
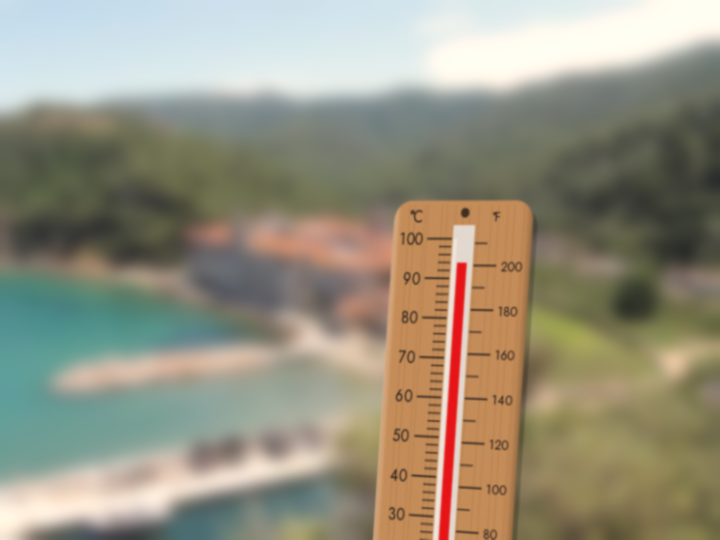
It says 94 °C
